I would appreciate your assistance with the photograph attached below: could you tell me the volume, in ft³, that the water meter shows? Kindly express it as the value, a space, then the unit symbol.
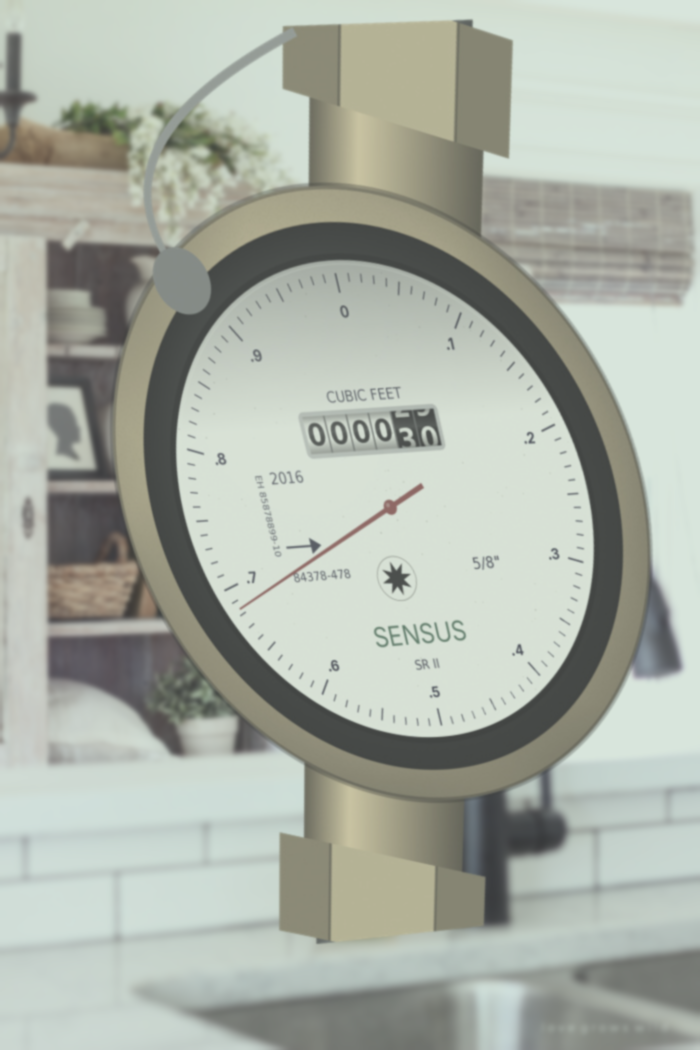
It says 29.68 ft³
